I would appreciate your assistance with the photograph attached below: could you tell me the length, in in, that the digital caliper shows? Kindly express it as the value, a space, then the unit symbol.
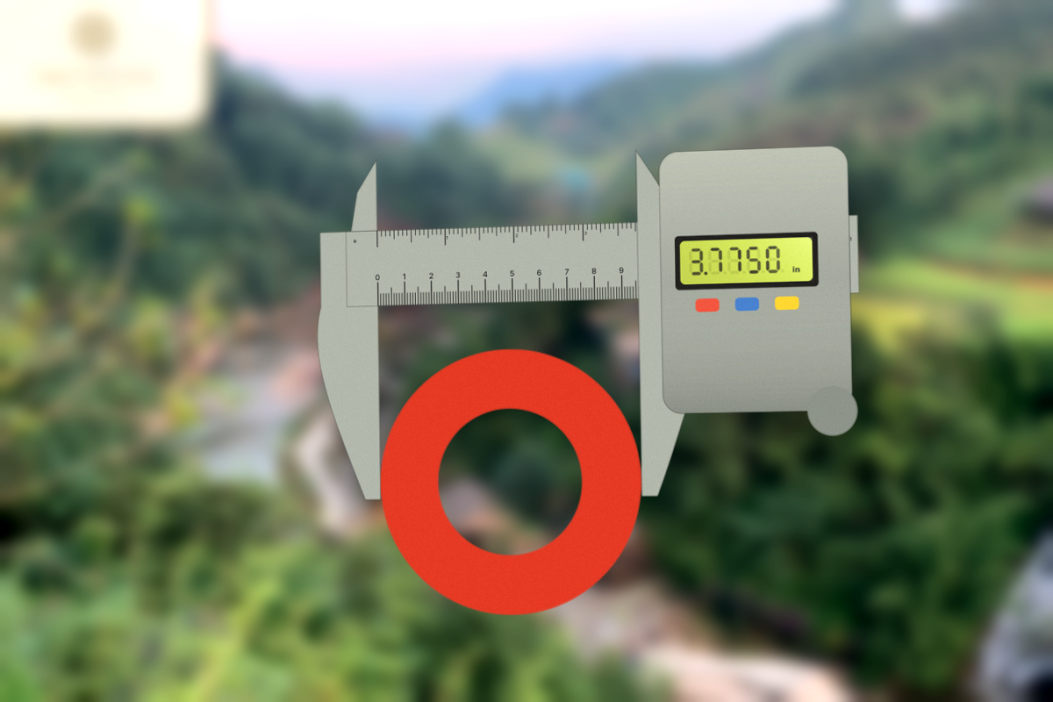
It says 3.7750 in
